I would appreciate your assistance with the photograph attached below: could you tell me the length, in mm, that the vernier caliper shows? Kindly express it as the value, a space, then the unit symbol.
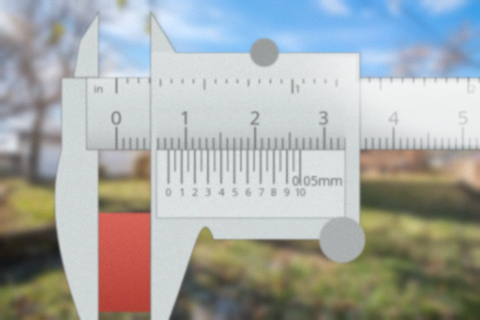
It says 7.5 mm
